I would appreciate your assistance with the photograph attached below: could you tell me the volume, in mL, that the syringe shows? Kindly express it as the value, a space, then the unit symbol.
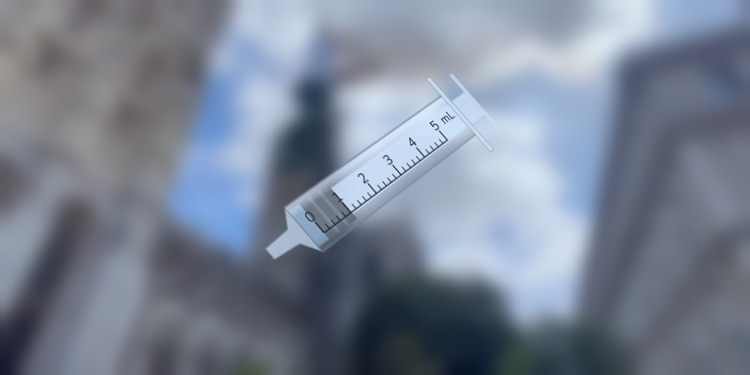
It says 0 mL
